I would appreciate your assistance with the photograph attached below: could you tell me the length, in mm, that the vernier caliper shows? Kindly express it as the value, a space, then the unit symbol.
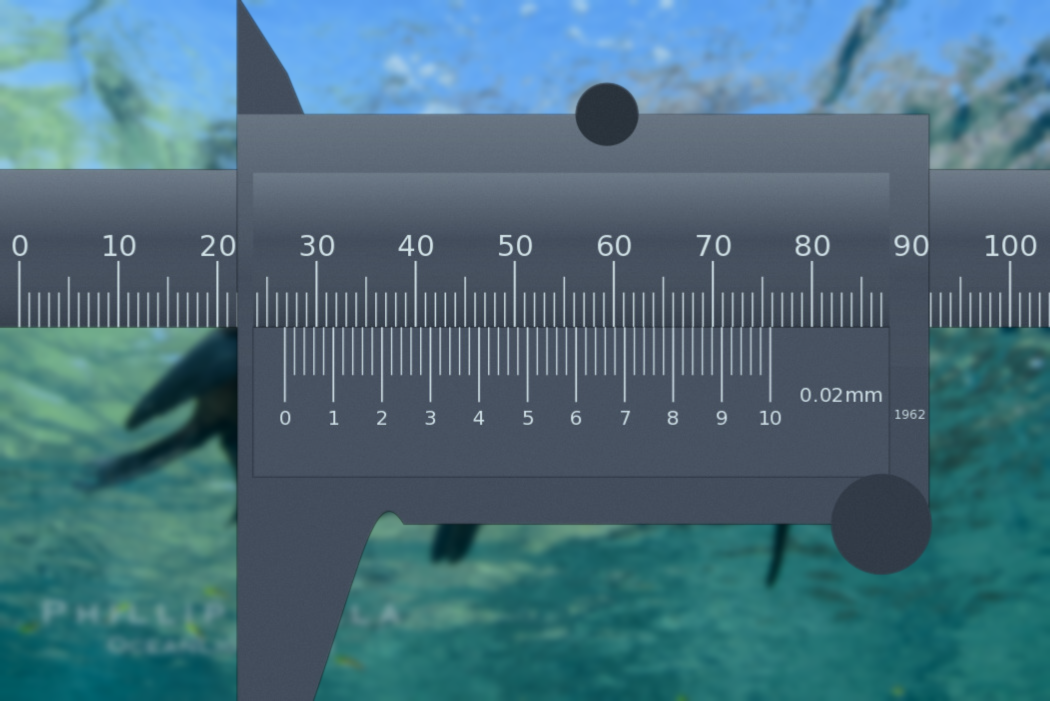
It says 26.8 mm
